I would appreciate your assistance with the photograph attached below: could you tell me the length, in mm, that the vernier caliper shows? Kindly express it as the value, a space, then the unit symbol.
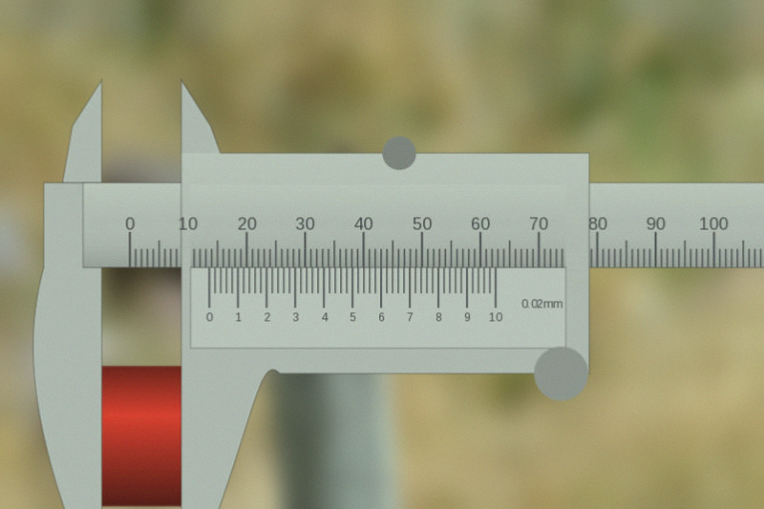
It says 13.6 mm
